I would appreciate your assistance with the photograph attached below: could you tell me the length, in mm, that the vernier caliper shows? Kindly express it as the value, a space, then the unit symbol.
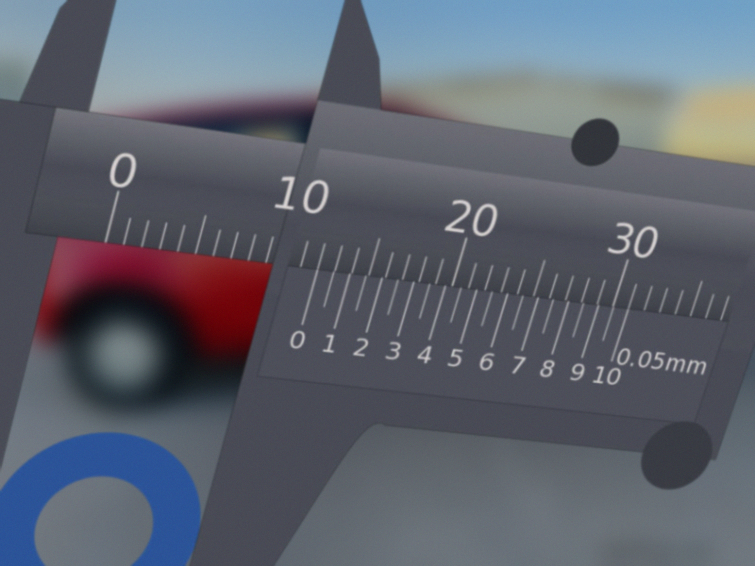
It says 12.0 mm
